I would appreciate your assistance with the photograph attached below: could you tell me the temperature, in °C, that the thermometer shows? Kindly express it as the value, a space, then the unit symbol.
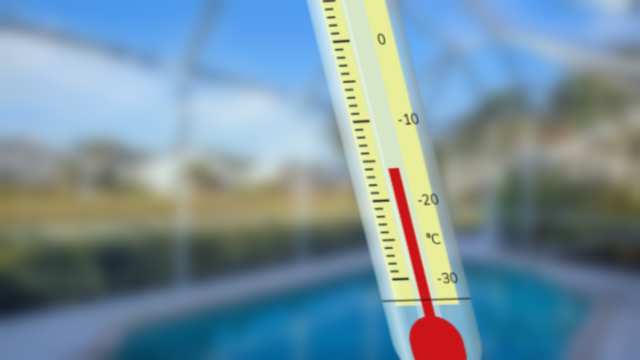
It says -16 °C
